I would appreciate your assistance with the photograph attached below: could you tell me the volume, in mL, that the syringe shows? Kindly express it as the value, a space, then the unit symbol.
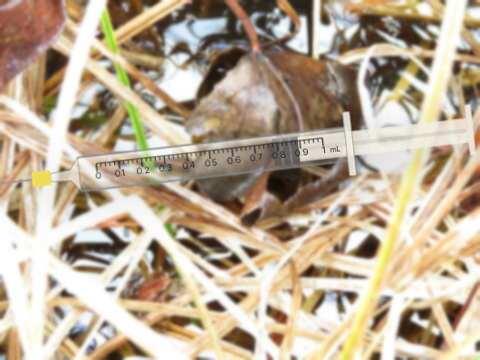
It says 0.78 mL
